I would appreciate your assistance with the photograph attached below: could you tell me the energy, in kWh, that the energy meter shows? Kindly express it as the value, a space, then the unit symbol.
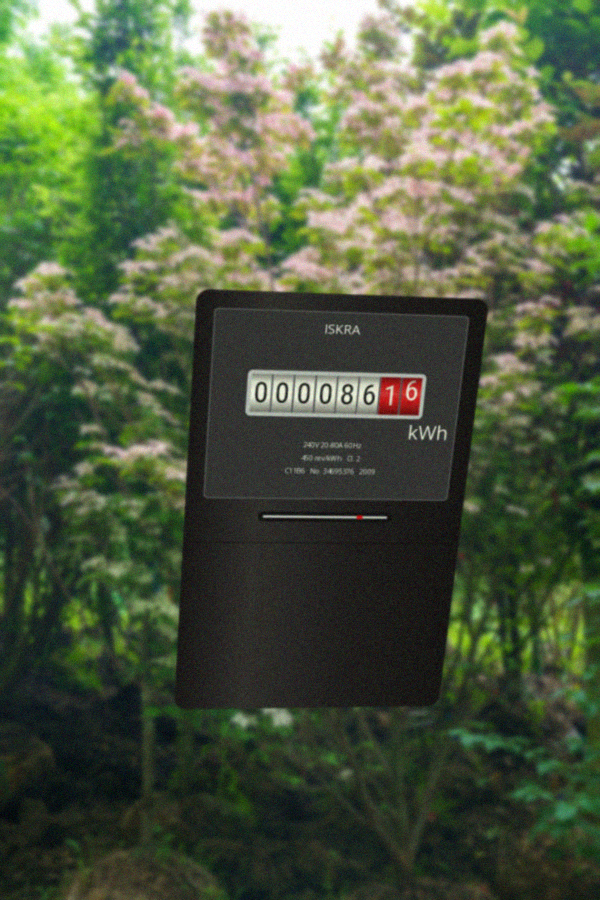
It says 86.16 kWh
